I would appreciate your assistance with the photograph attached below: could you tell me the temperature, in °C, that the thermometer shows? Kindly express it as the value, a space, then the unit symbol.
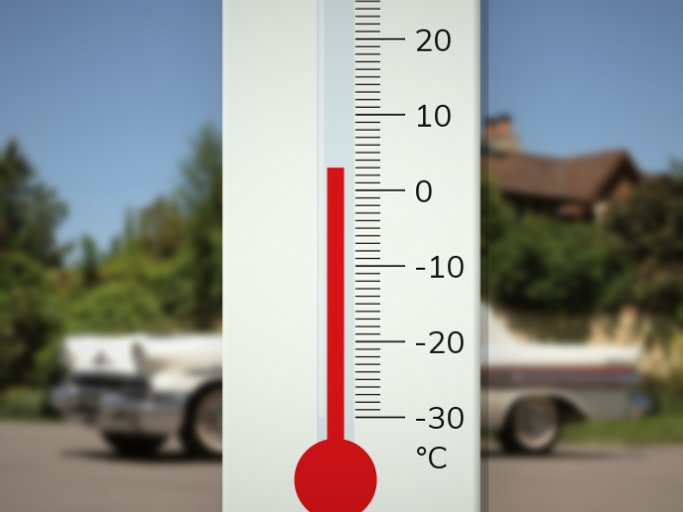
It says 3 °C
